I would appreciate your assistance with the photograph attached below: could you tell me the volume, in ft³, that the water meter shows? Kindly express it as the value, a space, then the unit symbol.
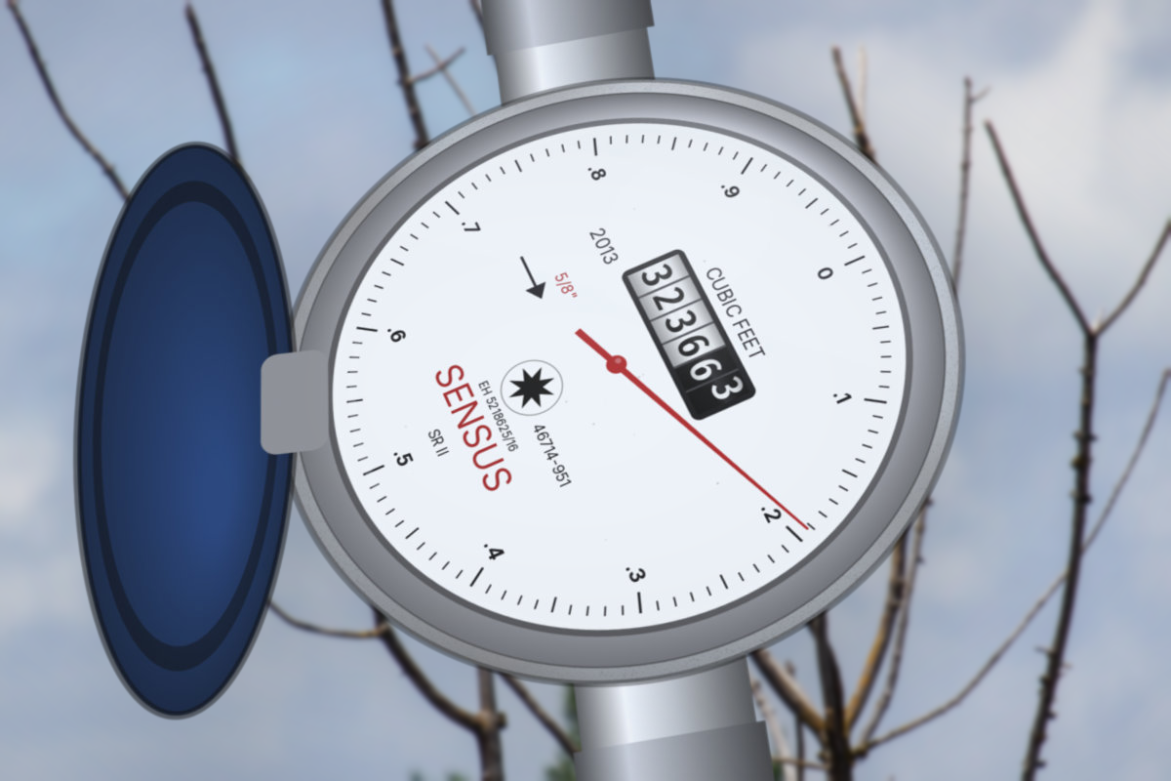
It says 323663.19 ft³
